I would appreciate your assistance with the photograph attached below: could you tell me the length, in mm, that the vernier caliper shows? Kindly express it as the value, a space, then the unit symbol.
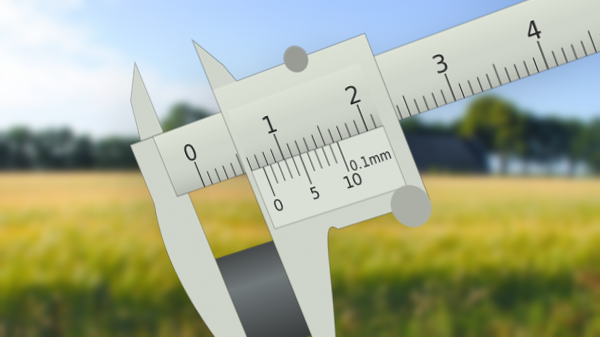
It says 7.4 mm
